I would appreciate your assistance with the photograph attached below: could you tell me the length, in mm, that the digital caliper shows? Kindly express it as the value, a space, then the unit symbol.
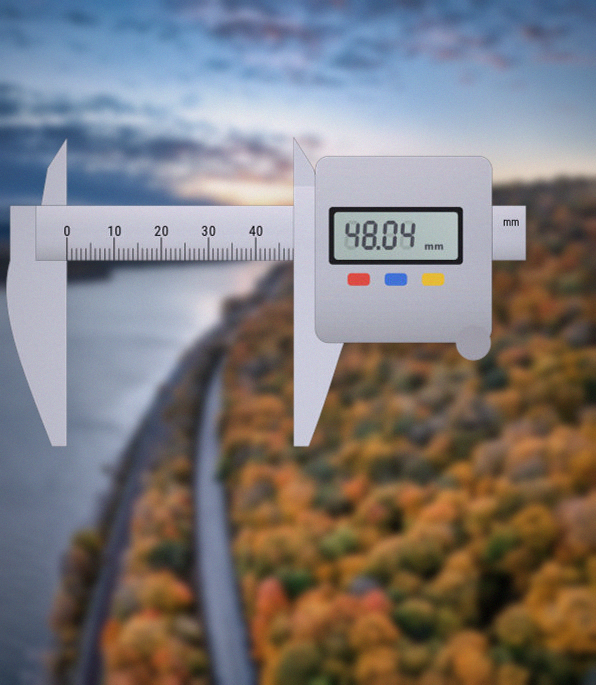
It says 48.04 mm
